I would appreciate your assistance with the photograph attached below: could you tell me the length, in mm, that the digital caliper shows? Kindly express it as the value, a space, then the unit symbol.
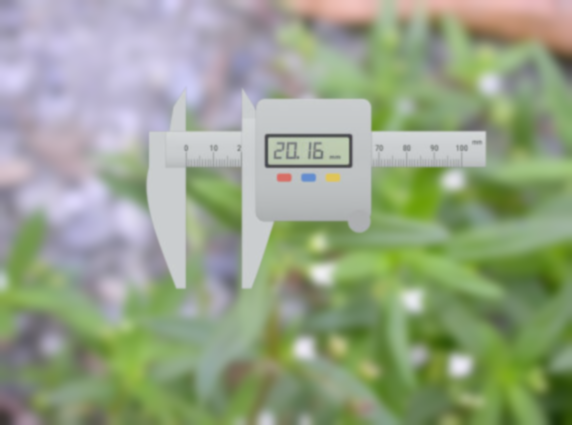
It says 20.16 mm
